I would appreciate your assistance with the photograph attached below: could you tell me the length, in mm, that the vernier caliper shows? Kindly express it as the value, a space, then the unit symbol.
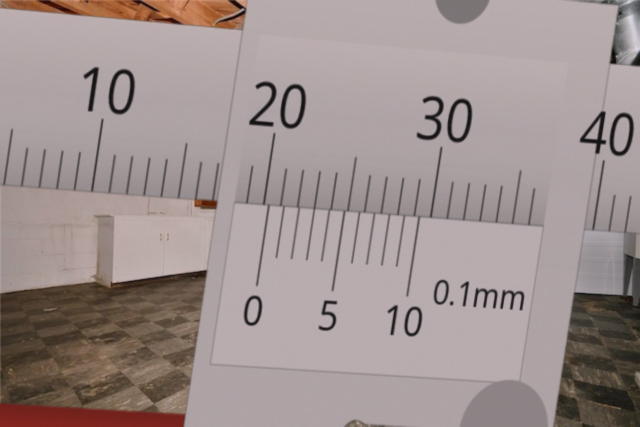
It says 20.3 mm
